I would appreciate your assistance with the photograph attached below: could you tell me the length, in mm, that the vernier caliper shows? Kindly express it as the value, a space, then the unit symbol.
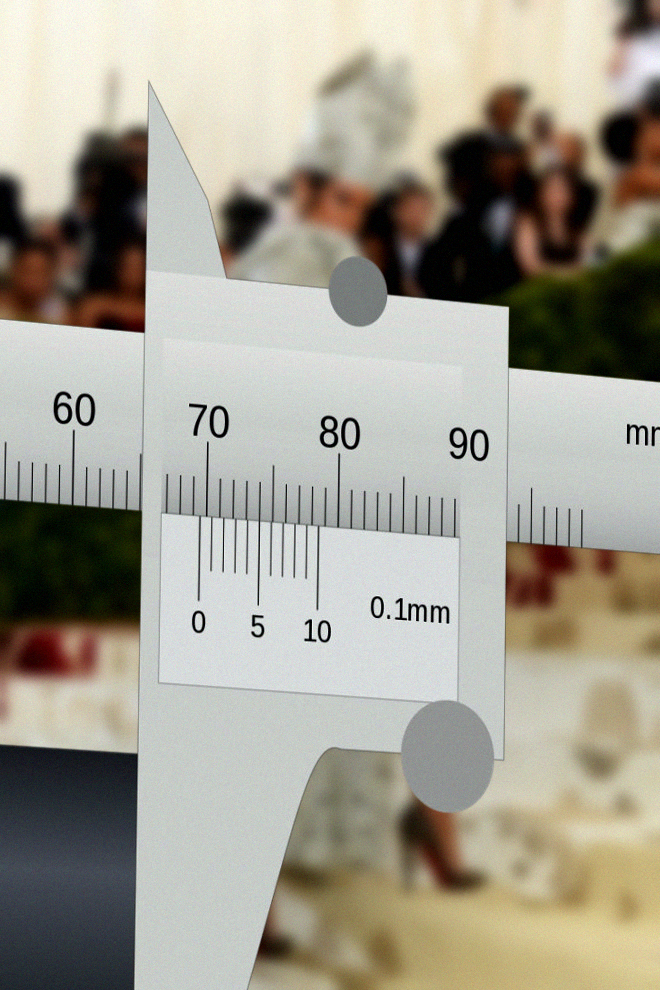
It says 69.5 mm
